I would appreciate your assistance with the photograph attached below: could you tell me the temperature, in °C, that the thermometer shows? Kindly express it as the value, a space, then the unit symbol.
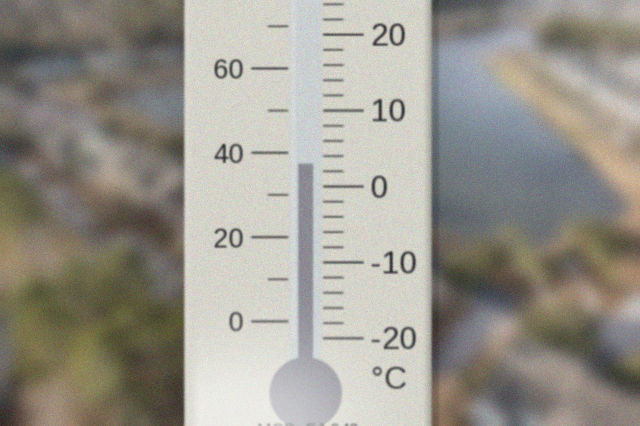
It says 3 °C
